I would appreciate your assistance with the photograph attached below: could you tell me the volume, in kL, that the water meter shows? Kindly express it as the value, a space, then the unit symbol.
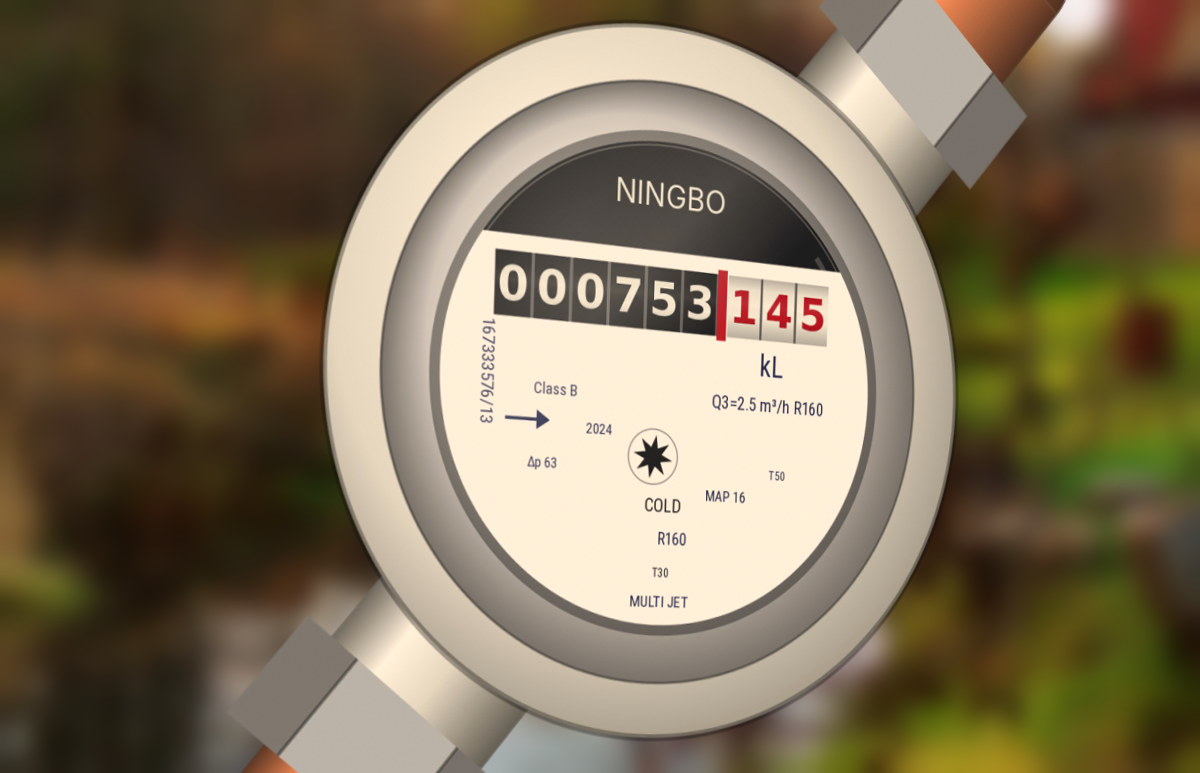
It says 753.145 kL
